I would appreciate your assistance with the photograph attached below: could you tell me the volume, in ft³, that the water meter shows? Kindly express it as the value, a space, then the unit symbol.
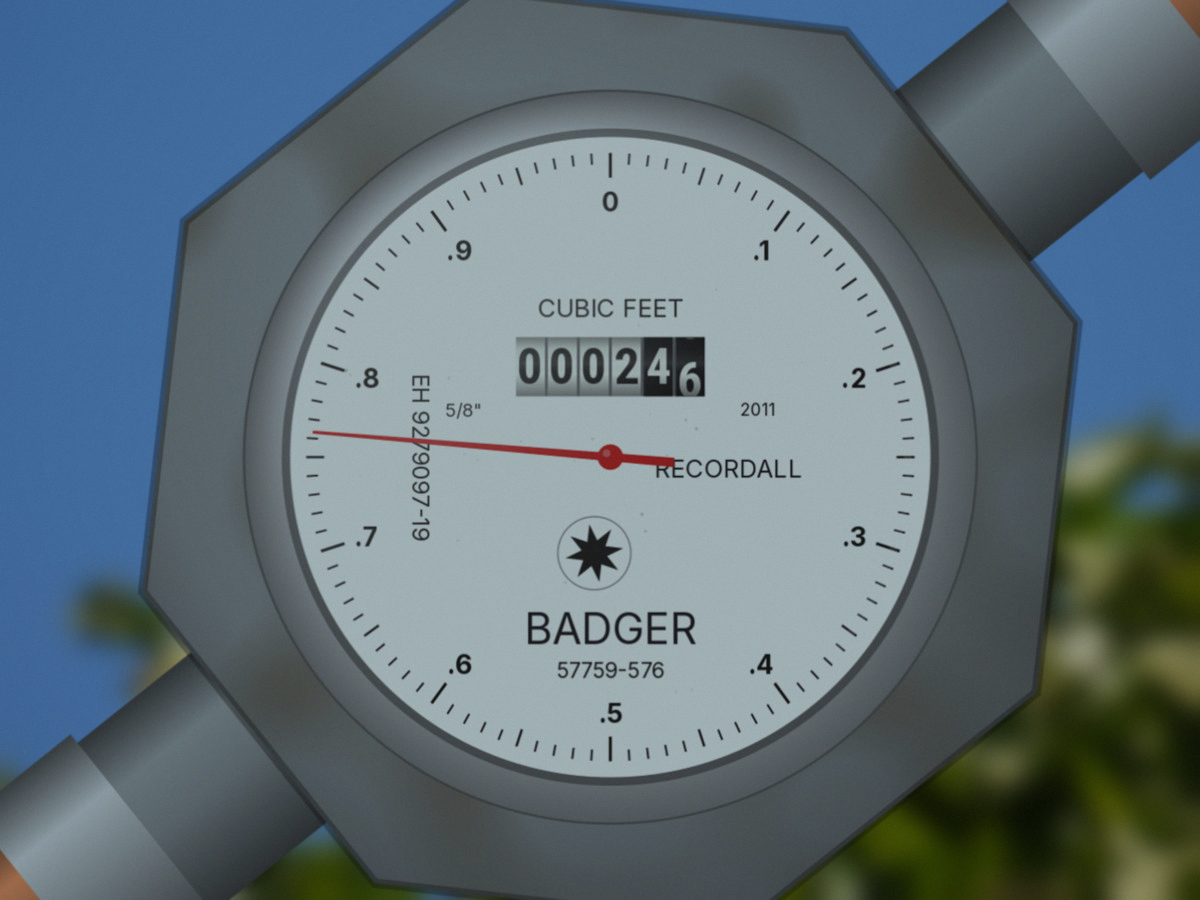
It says 245.76 ft³
